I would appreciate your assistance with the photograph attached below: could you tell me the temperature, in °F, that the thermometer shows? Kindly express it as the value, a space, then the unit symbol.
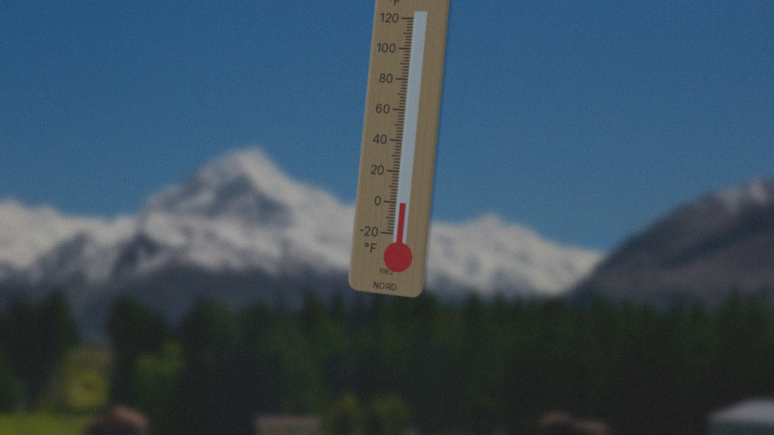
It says 0 °F
